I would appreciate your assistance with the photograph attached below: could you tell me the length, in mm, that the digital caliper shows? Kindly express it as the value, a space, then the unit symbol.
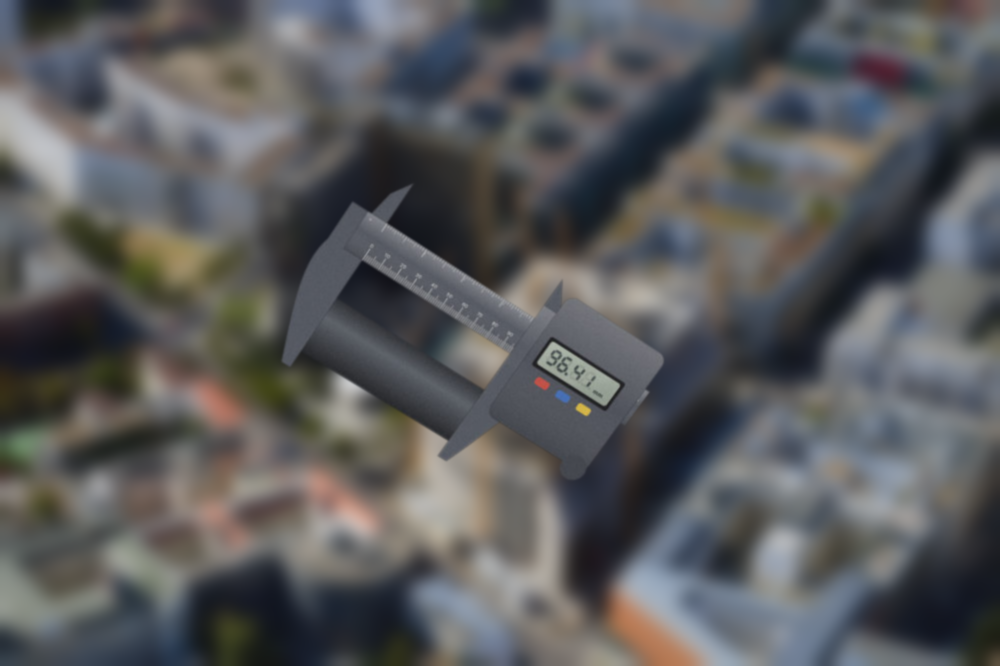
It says 96.41 mm
